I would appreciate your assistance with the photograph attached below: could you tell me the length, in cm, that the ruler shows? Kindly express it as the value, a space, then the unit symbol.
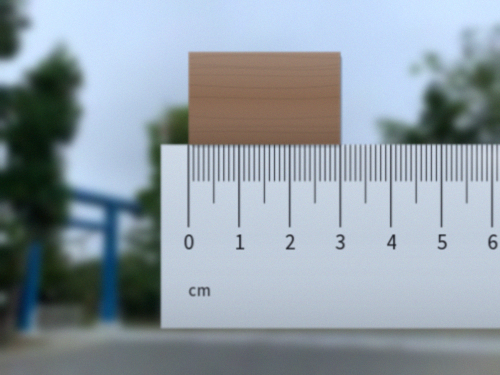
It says 3 cm
